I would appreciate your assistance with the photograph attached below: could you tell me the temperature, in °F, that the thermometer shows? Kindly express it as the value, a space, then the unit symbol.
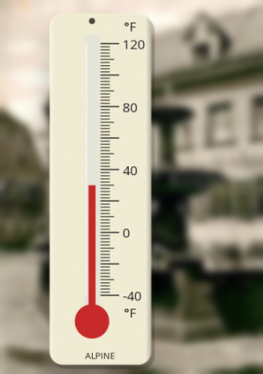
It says 30 °F
